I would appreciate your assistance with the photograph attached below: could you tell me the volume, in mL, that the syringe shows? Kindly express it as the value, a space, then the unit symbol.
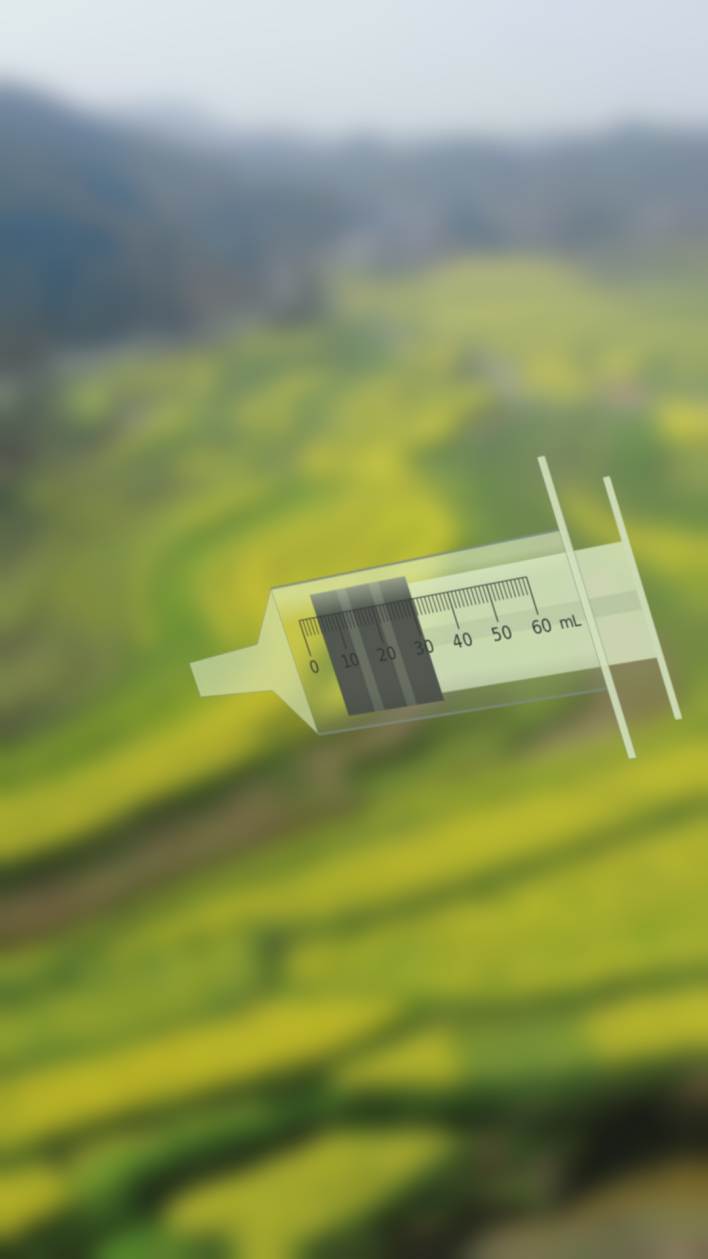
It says 5 mL
